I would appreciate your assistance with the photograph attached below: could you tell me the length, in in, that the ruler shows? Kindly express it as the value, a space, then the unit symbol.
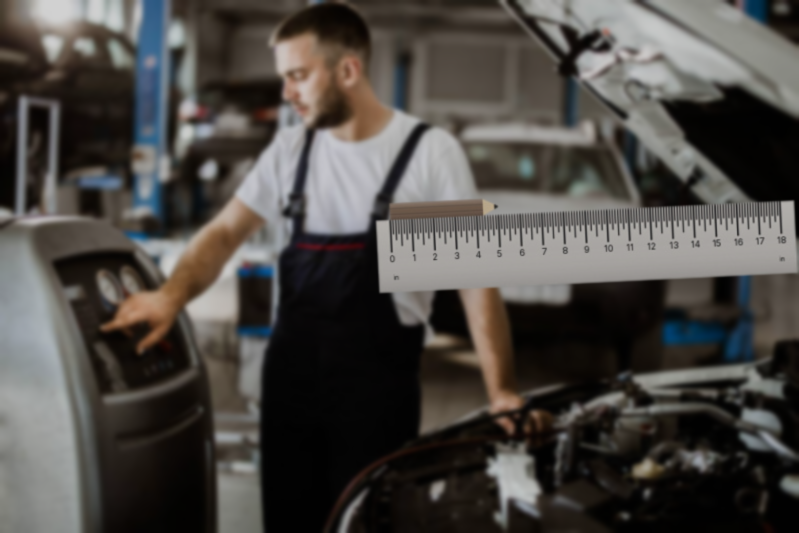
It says 5 in
